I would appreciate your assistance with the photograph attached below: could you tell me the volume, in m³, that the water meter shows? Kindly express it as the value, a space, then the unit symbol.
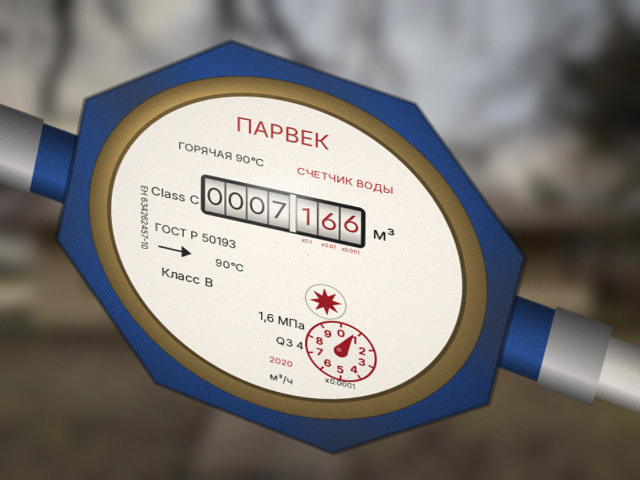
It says 7.1660 m³
